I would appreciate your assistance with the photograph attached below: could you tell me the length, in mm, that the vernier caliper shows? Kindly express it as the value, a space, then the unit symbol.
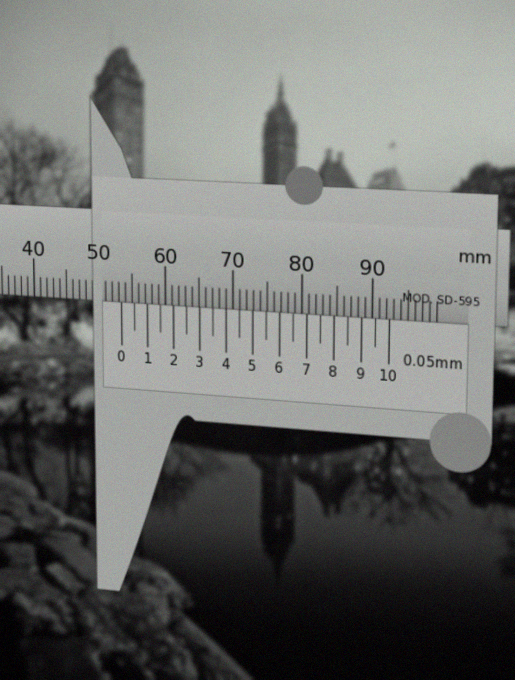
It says 53.4 mm
